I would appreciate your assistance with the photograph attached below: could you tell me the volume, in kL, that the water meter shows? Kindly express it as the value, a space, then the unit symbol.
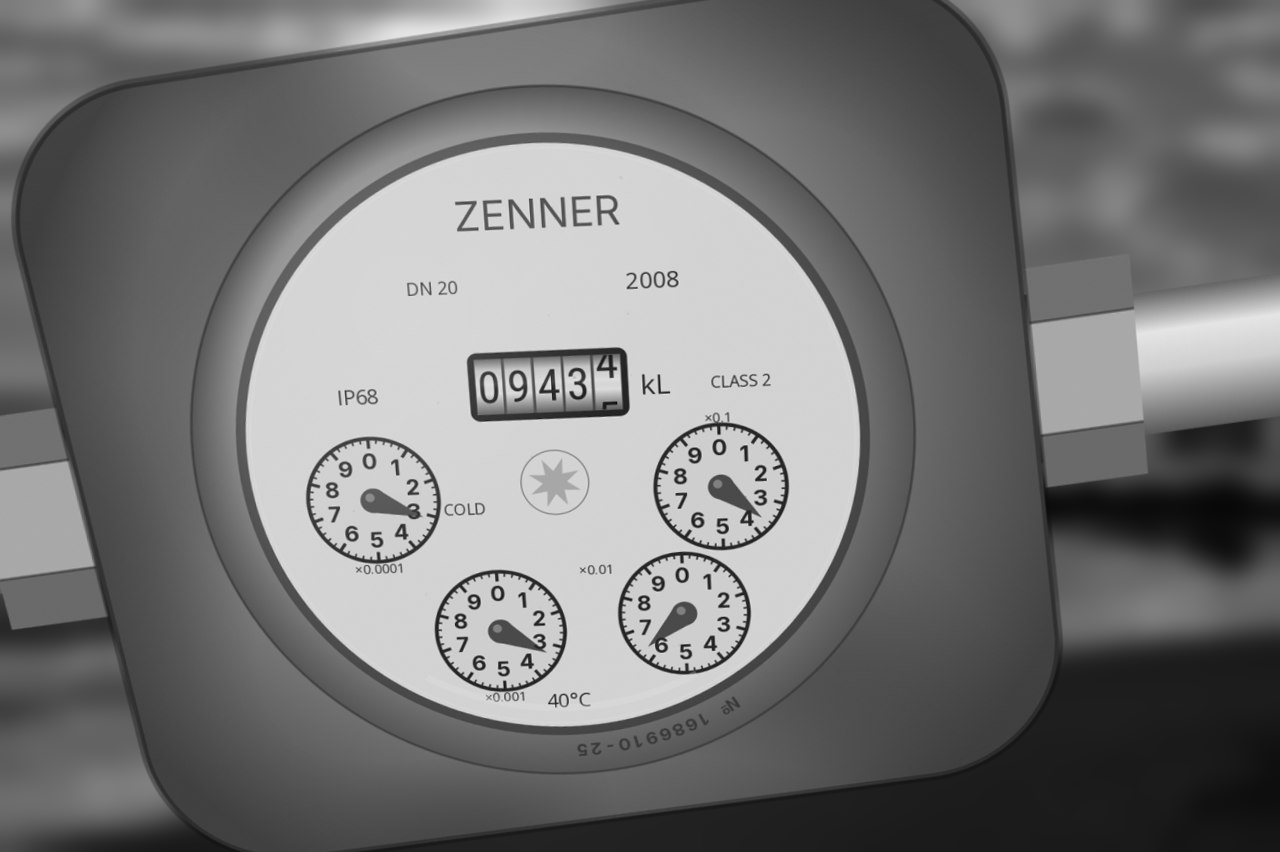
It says 9434.3633 kL
